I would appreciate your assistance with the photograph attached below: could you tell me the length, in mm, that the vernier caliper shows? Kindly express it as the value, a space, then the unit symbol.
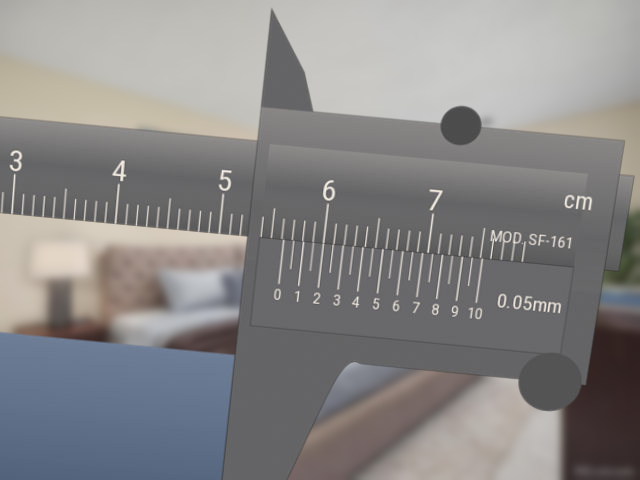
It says 56.2 mm
